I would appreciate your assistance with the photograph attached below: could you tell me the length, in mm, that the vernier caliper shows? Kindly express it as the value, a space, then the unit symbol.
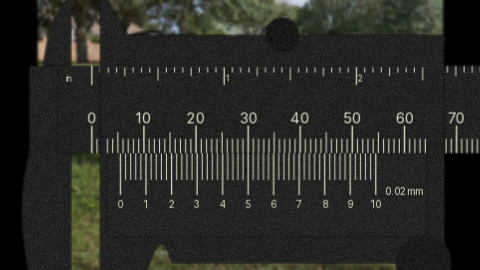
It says 5.5 mm
